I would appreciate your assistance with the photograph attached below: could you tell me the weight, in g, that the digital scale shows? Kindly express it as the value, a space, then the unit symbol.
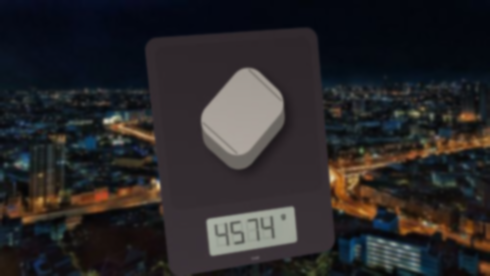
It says 4574 g
